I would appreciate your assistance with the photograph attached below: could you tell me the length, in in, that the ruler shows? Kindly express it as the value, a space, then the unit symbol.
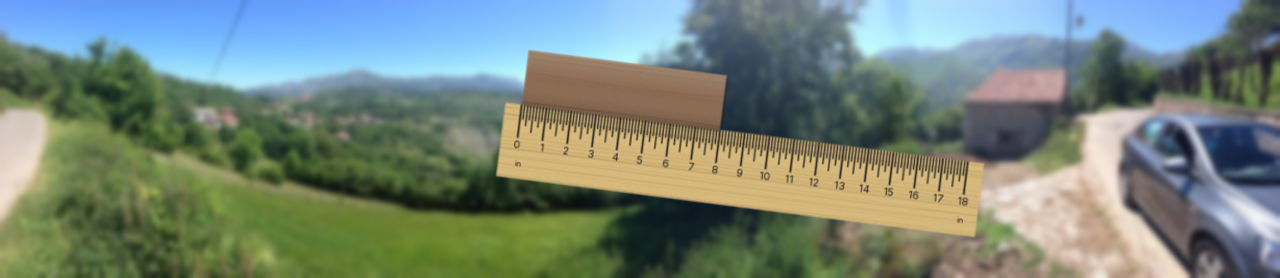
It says 8 in
